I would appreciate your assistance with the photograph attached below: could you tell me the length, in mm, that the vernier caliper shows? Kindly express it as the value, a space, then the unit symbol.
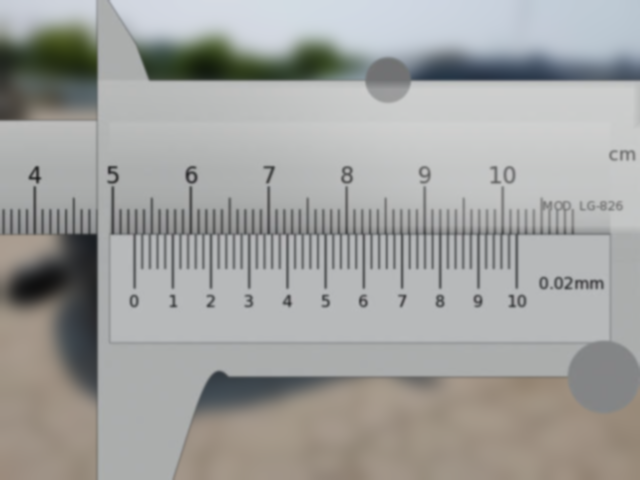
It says 52.8 mm
